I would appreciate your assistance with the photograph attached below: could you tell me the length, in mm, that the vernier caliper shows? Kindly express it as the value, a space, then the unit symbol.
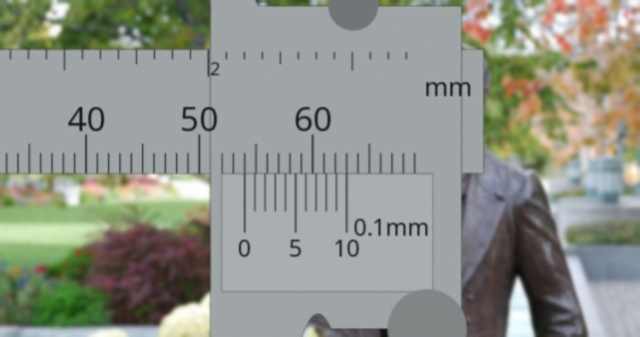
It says 54.0 mm
